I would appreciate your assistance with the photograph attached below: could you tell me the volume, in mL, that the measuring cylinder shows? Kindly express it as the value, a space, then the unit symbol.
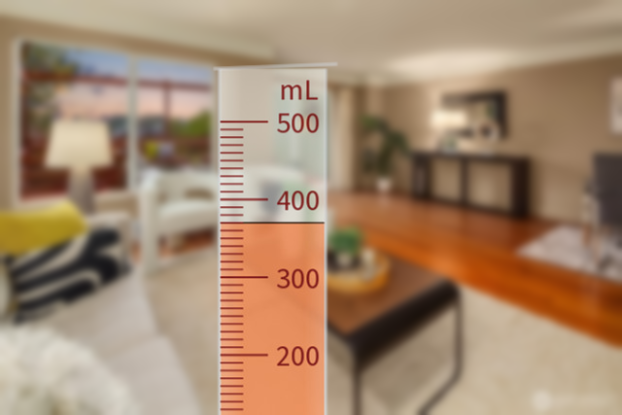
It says 370 mL
